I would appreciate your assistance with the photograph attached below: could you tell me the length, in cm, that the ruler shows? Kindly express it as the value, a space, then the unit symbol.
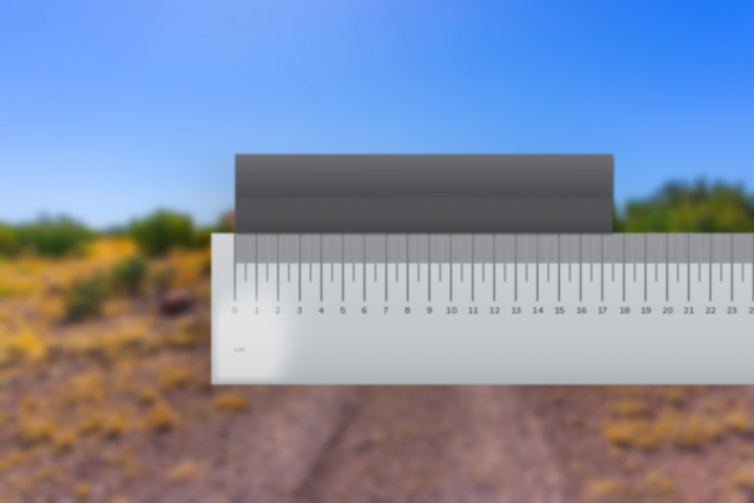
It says 17.5 cm
